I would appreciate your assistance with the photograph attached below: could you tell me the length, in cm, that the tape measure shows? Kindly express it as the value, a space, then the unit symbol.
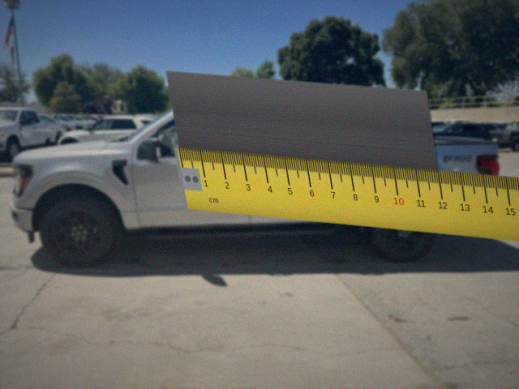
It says 12 cm
